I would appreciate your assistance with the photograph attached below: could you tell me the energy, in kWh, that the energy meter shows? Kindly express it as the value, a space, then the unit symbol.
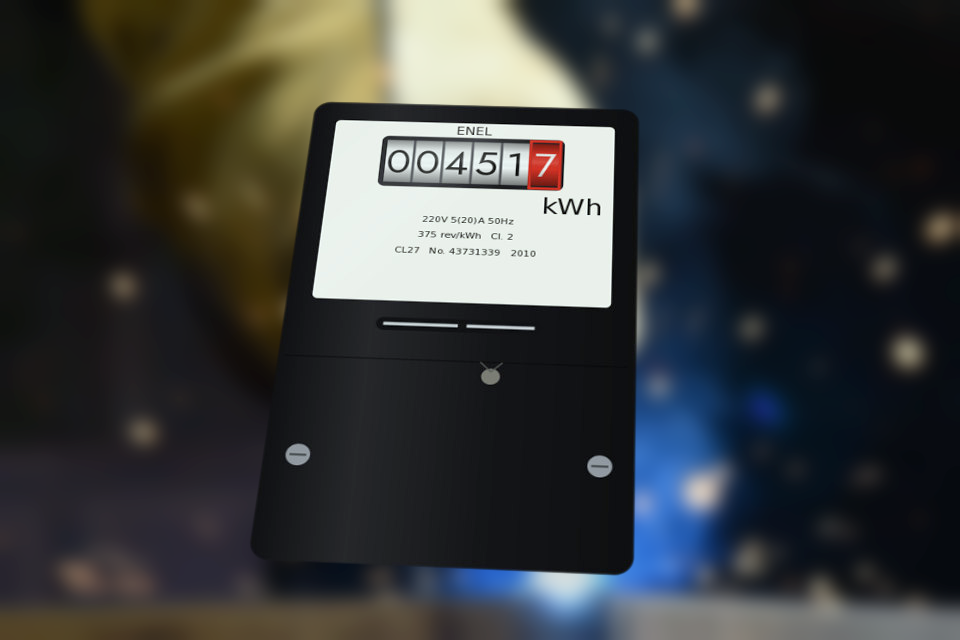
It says 451.7 kWh
